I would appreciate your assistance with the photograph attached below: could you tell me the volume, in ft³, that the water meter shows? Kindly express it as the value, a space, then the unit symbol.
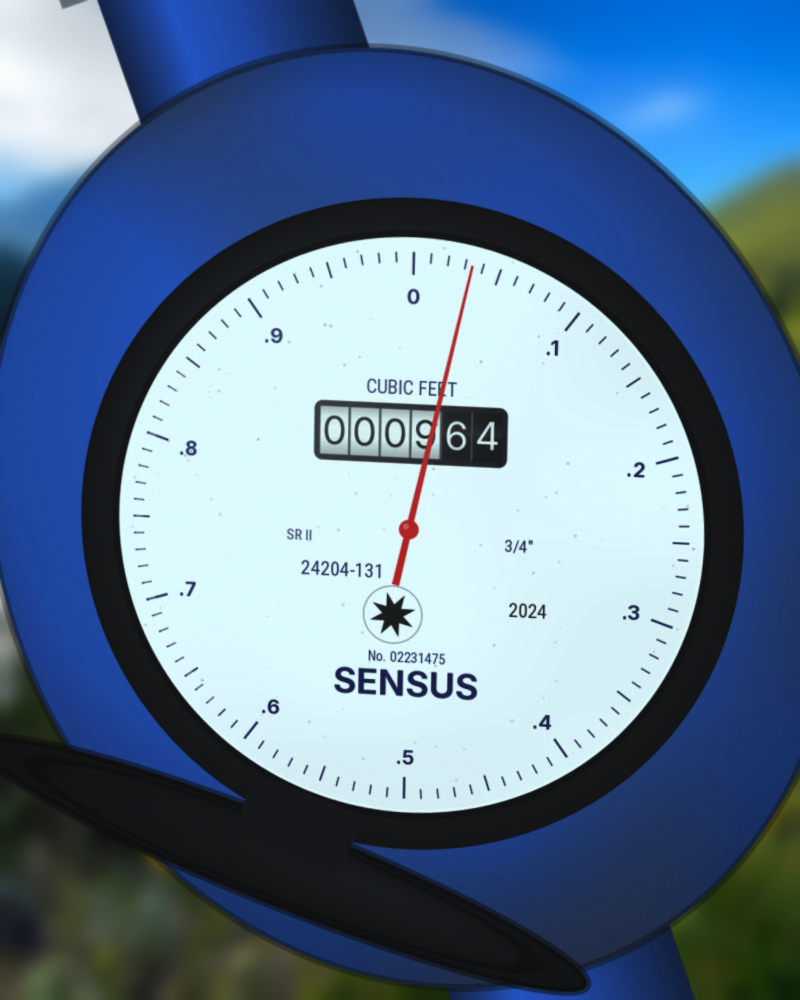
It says 964.03 ft³
